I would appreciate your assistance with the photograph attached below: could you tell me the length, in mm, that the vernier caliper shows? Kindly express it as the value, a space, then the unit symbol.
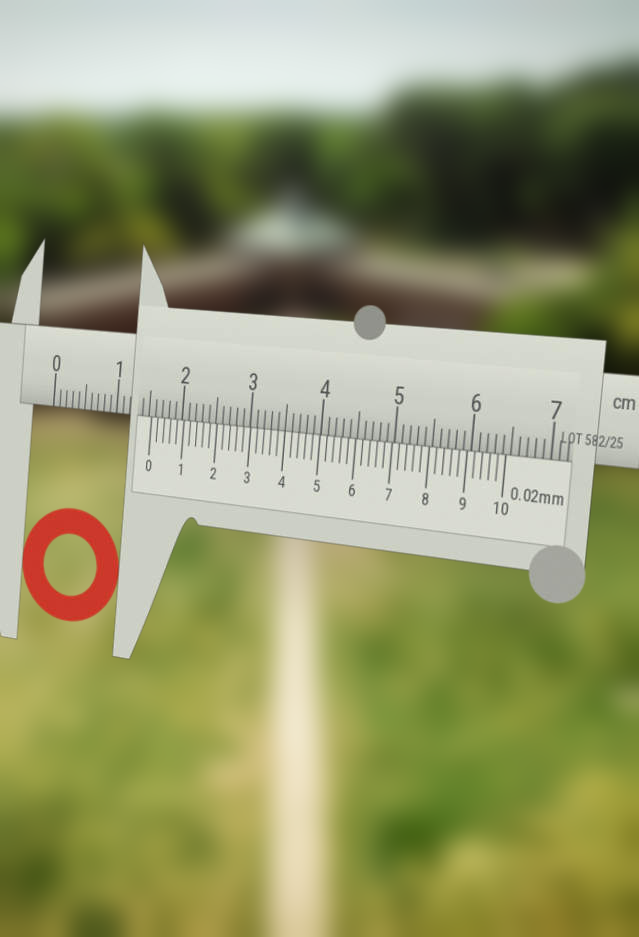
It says 15.4 mm
